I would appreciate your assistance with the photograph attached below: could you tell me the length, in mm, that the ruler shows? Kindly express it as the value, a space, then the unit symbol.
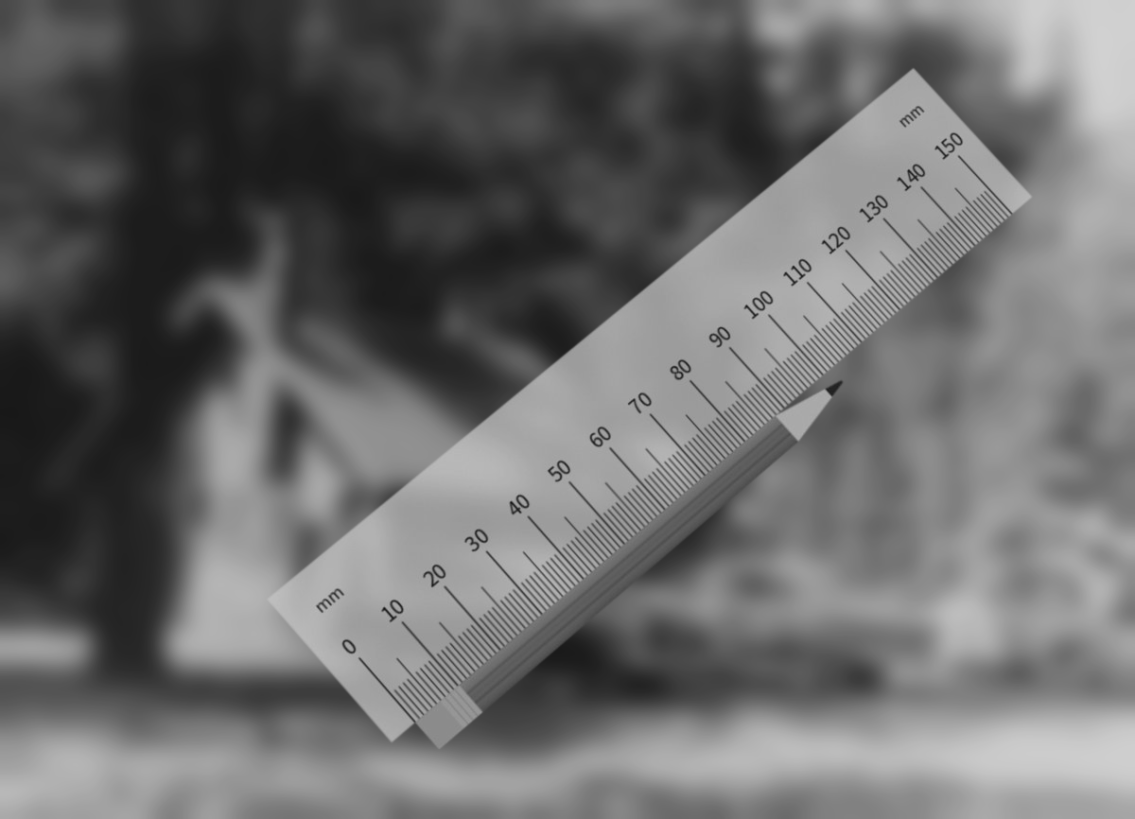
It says 102 mm
